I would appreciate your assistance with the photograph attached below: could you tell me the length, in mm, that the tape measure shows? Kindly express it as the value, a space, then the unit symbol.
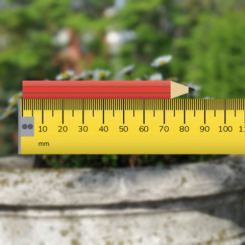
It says 85 mm
